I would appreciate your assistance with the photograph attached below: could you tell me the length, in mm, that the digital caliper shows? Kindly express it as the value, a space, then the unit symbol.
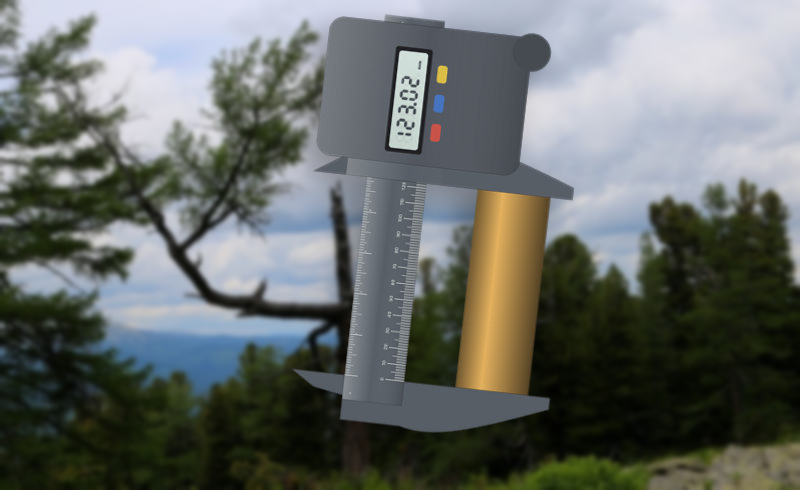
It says 123.02 mm
